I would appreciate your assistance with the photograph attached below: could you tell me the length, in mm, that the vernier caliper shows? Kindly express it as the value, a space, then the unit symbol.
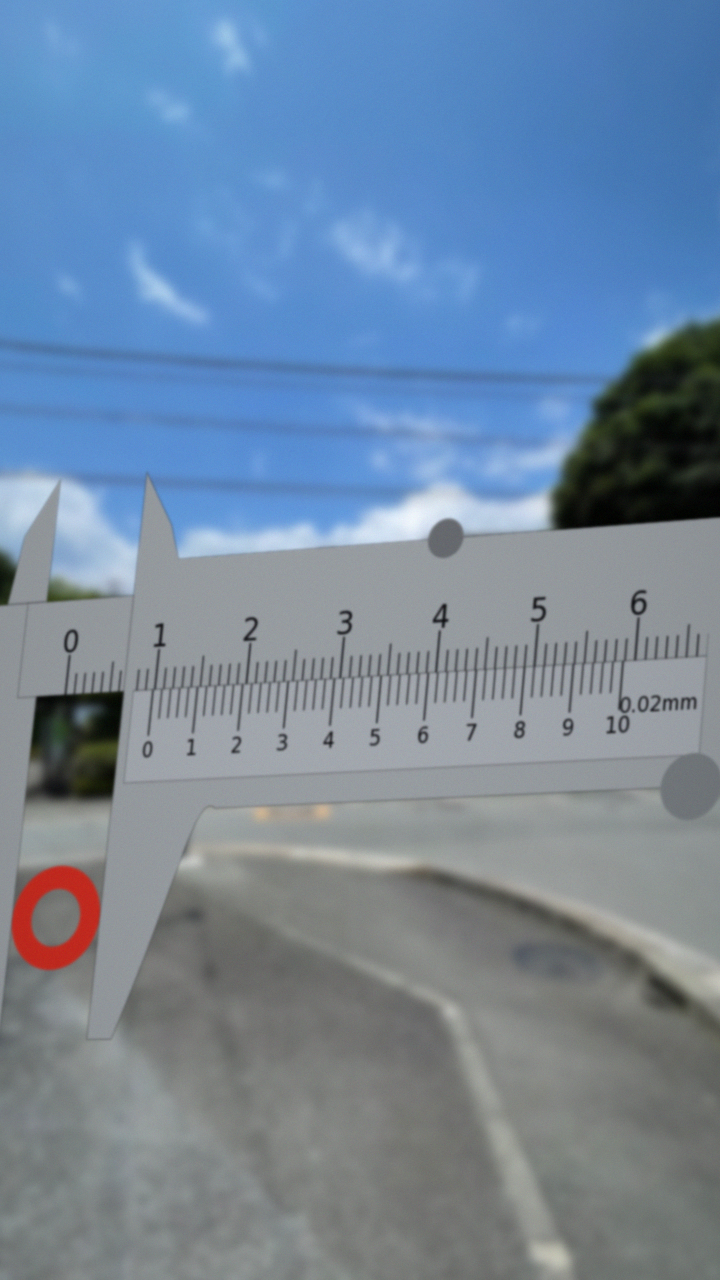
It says 9.8 mm
